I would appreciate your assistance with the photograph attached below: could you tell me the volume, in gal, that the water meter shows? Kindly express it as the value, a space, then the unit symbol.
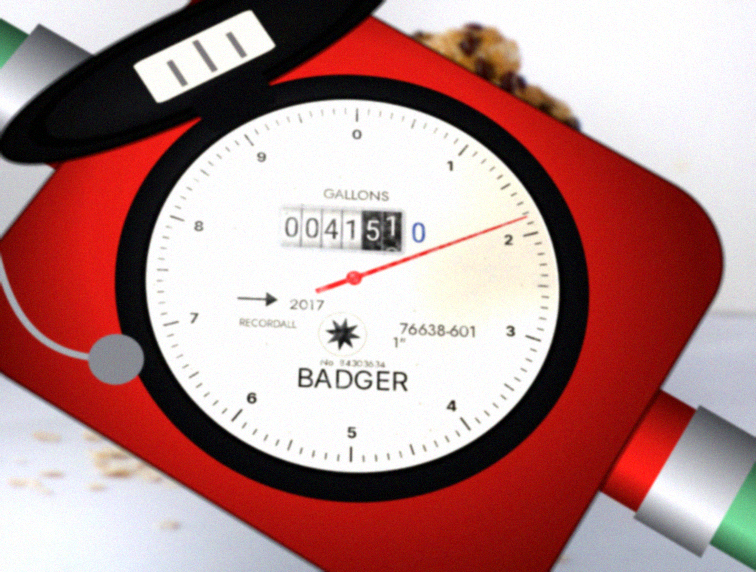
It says 41511.8 gal
